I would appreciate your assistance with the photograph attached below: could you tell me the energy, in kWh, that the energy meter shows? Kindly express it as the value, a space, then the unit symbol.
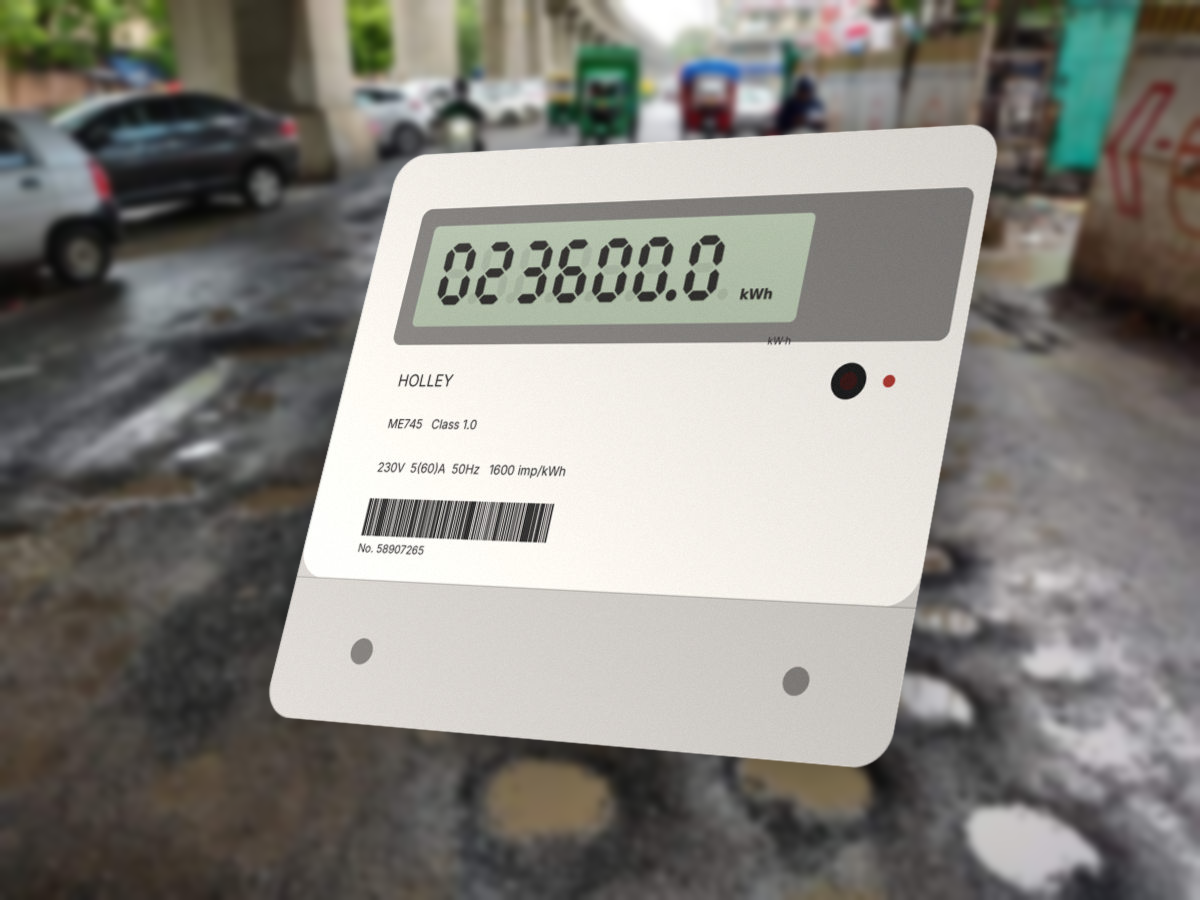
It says 23600.0 kWh
